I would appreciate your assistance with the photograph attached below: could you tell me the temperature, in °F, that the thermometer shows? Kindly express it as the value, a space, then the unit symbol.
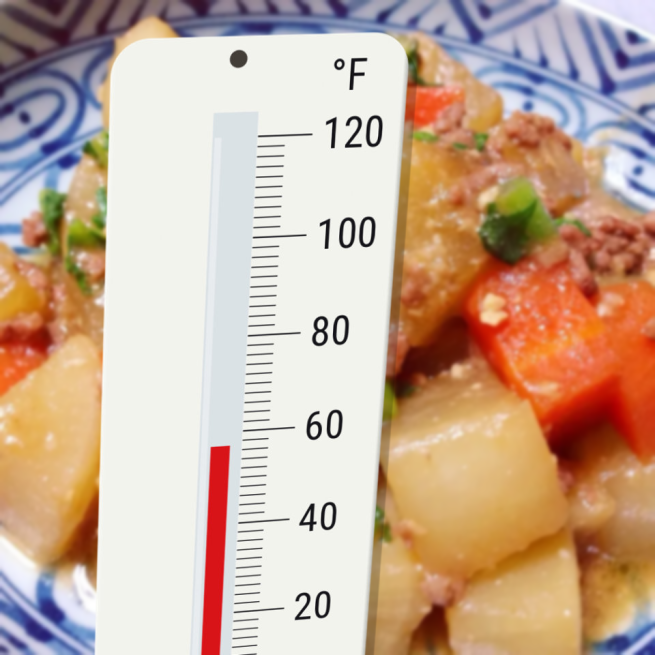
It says 57 °F
